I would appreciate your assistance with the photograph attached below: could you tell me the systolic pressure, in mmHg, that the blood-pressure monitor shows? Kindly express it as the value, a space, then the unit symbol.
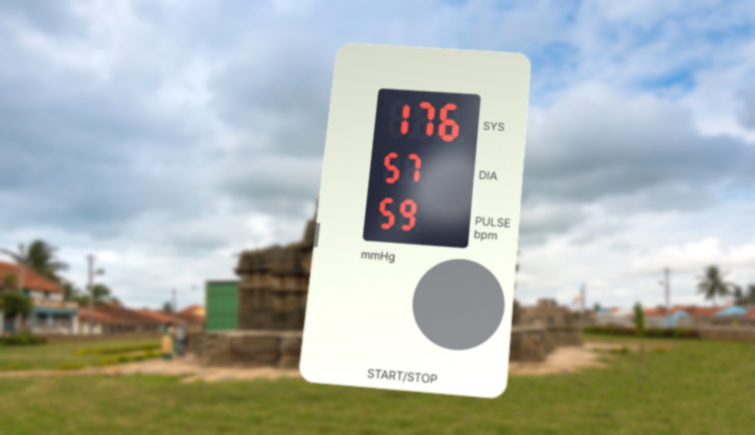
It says 176 mmHg
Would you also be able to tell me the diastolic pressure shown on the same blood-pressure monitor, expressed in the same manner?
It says 57 mmHg
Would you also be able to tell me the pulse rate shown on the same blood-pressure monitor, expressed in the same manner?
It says 59 bpm
